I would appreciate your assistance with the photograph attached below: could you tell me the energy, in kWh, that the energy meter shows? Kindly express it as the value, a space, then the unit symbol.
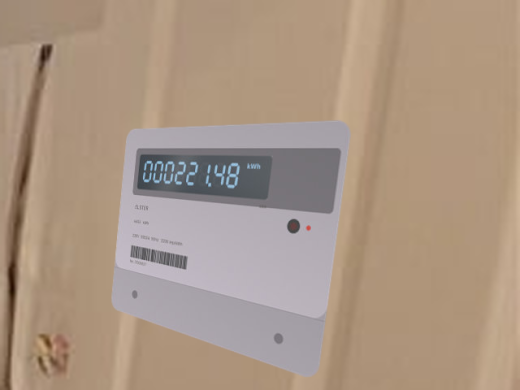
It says 221.48 kWh
